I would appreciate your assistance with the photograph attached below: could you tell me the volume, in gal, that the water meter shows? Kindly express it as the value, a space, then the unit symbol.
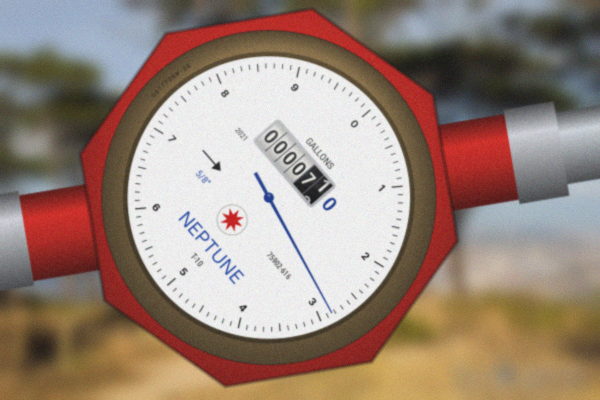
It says 712.8 gal
